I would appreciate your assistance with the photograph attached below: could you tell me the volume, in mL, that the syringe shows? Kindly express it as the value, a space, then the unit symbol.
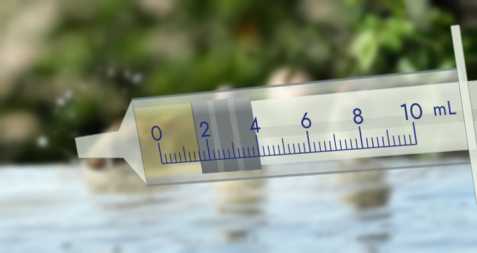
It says 1.6 mL
